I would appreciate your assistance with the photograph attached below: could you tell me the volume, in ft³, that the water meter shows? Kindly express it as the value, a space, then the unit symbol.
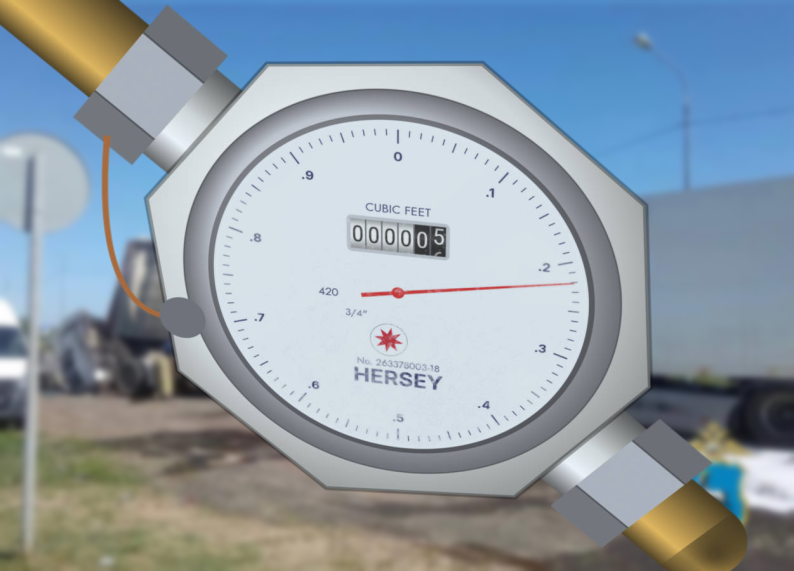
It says 5.22 ft³
